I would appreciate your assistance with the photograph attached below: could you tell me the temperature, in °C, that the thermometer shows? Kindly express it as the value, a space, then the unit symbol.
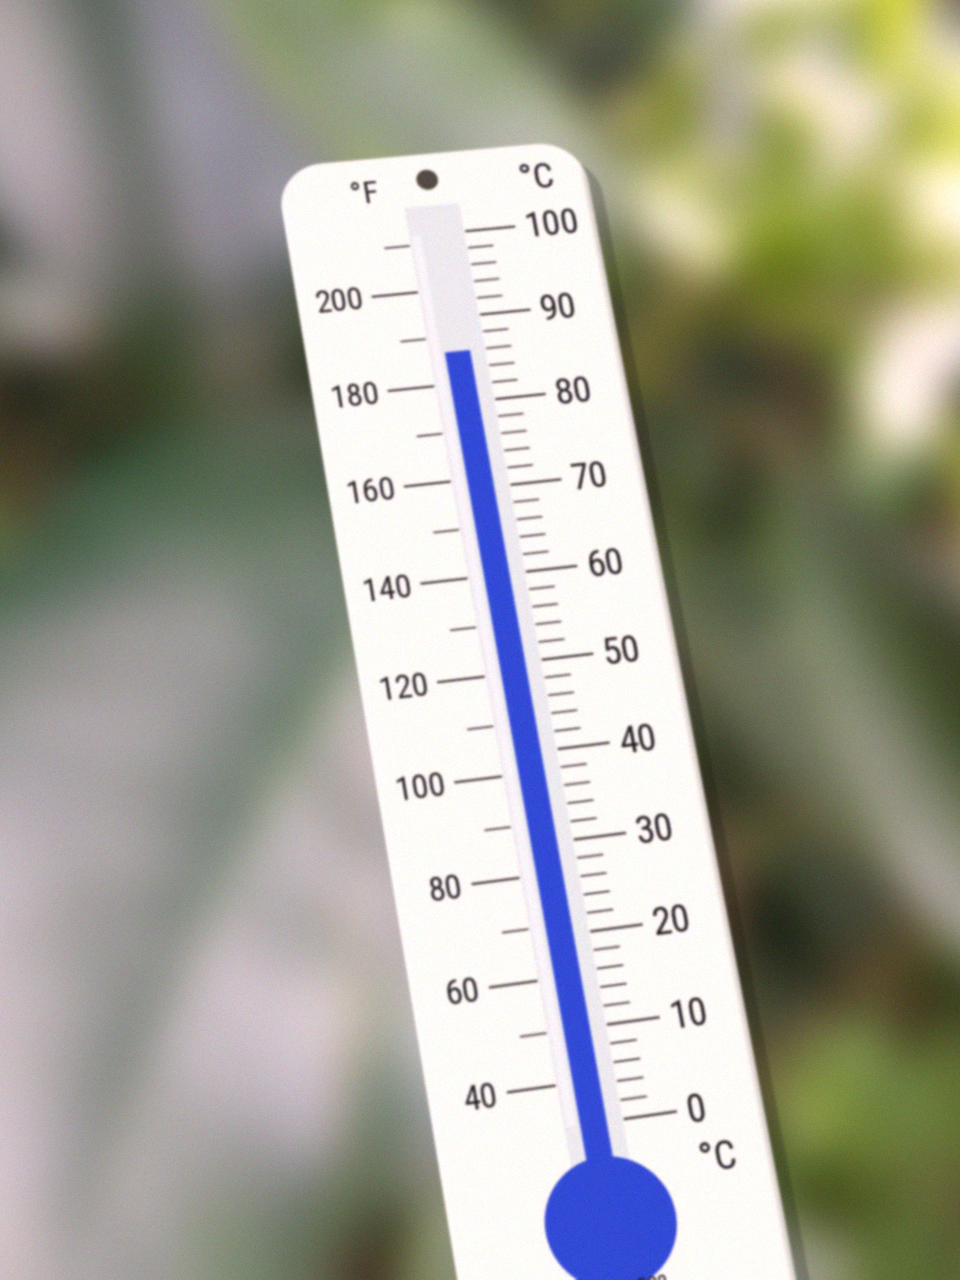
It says 86 °C
